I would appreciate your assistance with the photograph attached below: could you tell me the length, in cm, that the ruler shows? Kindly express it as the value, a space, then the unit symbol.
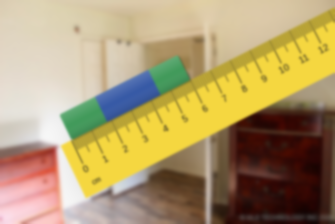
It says 6 cm
